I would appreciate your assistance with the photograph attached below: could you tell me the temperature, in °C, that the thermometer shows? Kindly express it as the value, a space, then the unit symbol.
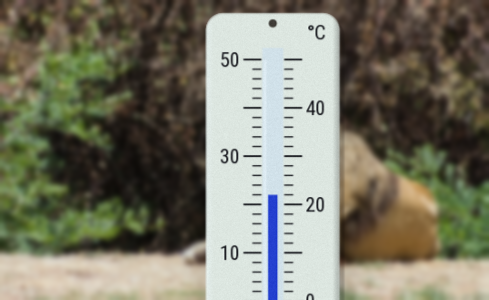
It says 22 °C
